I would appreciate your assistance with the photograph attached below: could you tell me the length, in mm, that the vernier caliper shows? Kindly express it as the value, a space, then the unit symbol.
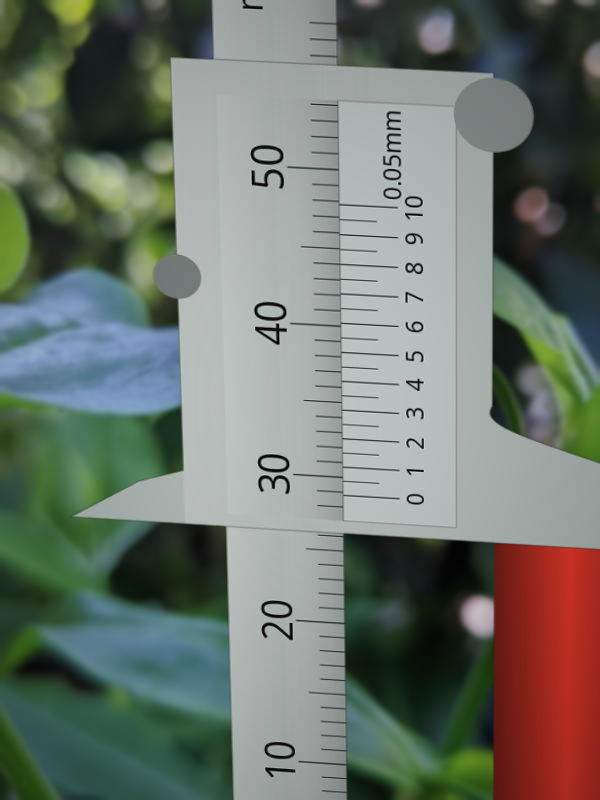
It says 28.8 mm
